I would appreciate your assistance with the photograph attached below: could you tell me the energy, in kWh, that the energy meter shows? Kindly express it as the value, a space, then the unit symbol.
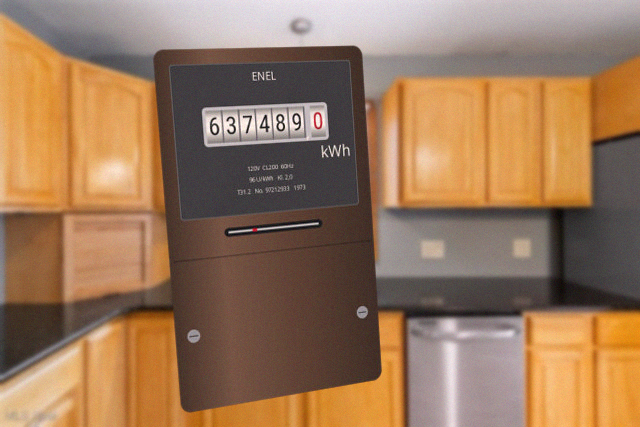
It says 637489.0 kWh
